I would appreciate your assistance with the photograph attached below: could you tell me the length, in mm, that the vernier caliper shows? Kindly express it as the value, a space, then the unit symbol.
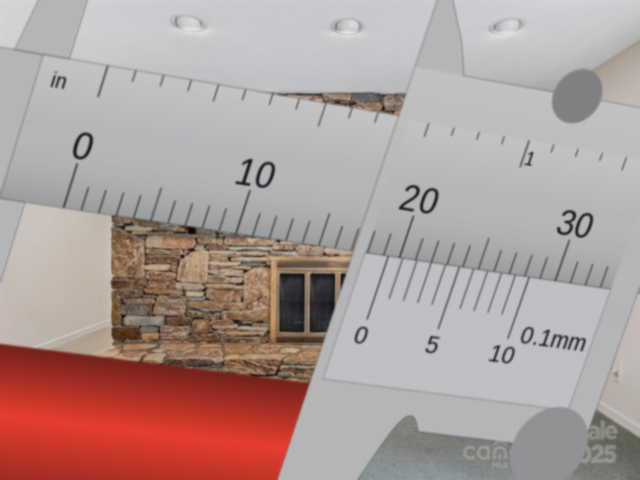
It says 19.3 mm
